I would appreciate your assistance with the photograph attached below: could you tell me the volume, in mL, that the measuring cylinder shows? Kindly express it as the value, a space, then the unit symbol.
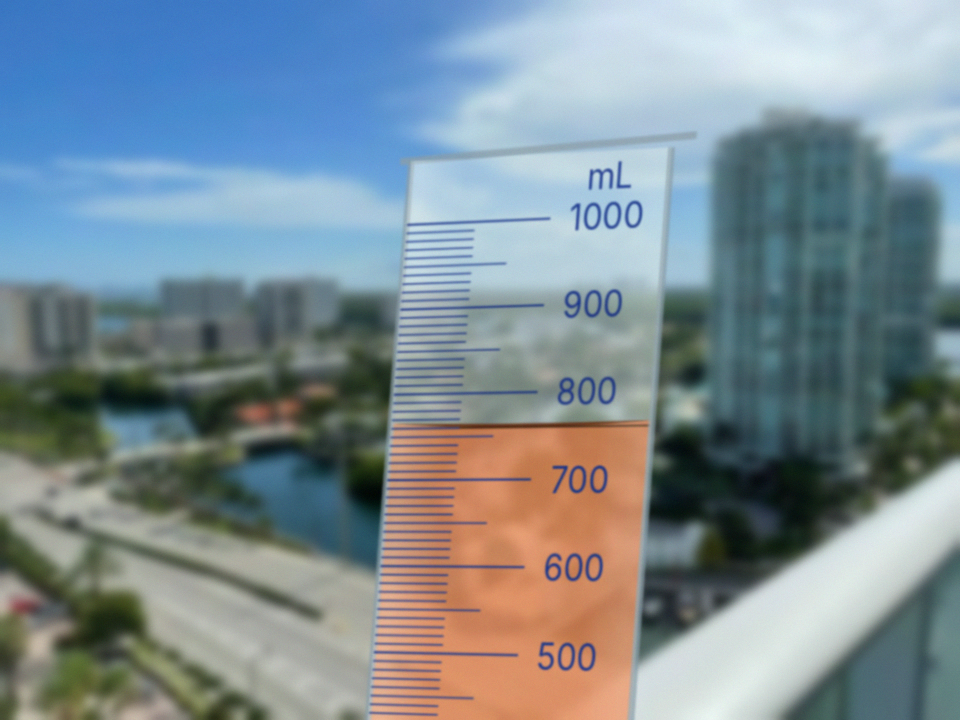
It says 760 mL
